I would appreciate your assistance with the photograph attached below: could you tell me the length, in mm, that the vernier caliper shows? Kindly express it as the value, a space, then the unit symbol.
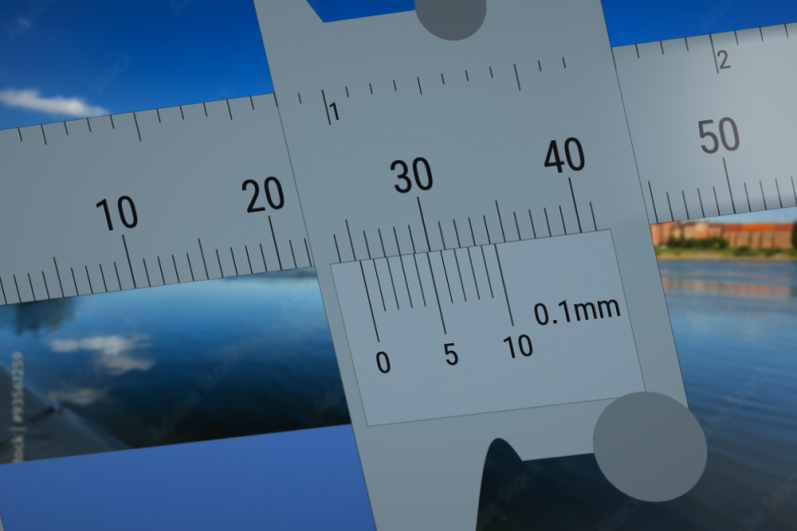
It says 25.3 mm
